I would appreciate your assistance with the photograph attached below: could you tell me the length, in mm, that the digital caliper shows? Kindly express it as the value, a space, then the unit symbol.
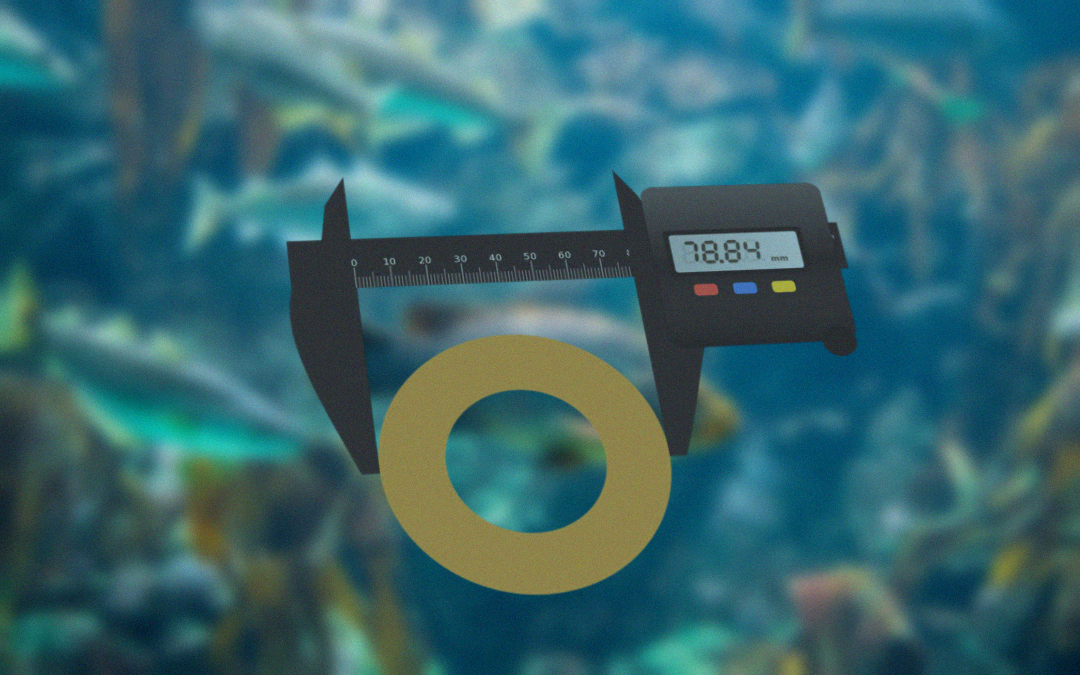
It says 78.84 mm
